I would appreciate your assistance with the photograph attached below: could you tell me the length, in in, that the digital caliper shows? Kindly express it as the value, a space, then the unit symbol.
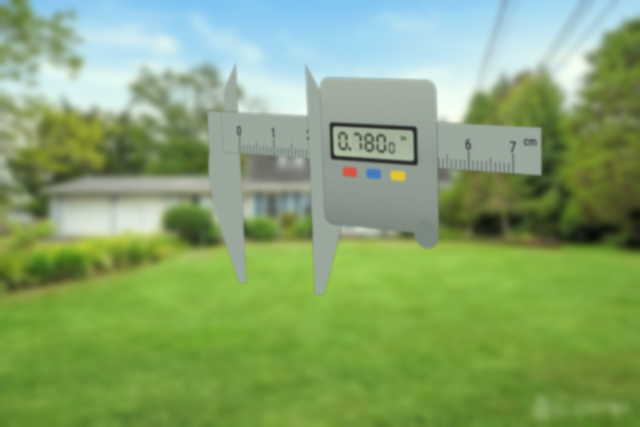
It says 0.7800 in
